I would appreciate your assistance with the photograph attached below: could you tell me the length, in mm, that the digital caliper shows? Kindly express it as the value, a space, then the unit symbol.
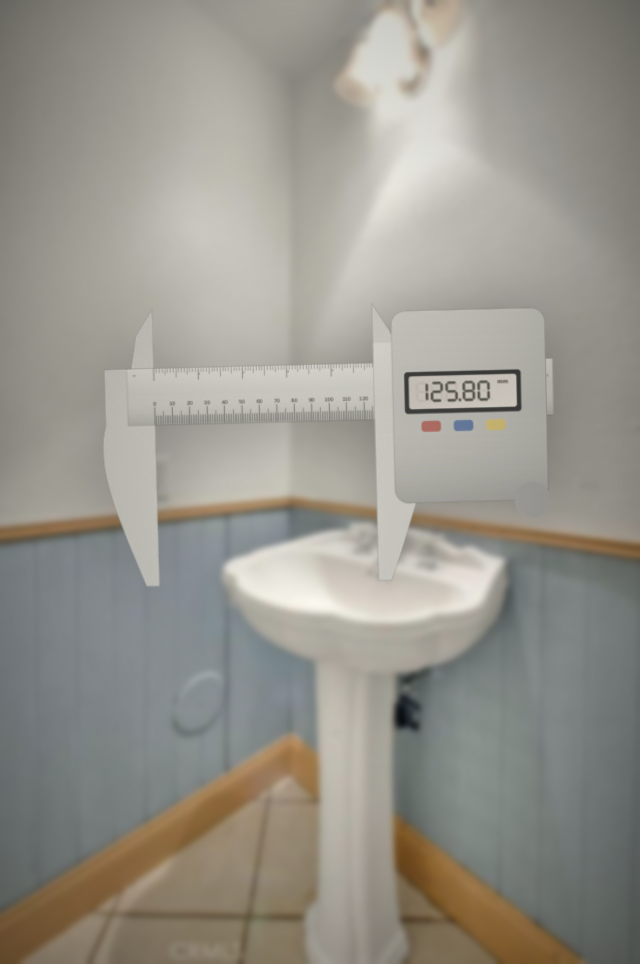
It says 125.80 mm
